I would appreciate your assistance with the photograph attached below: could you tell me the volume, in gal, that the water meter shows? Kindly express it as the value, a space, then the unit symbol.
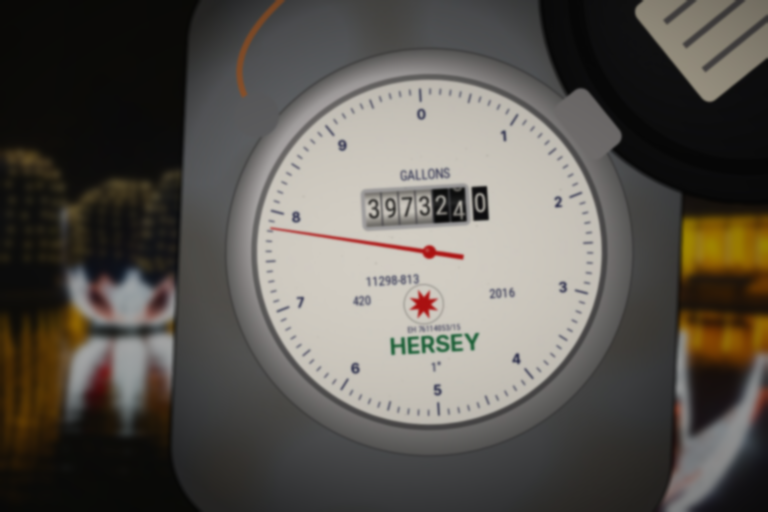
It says 3973237.8 gal
